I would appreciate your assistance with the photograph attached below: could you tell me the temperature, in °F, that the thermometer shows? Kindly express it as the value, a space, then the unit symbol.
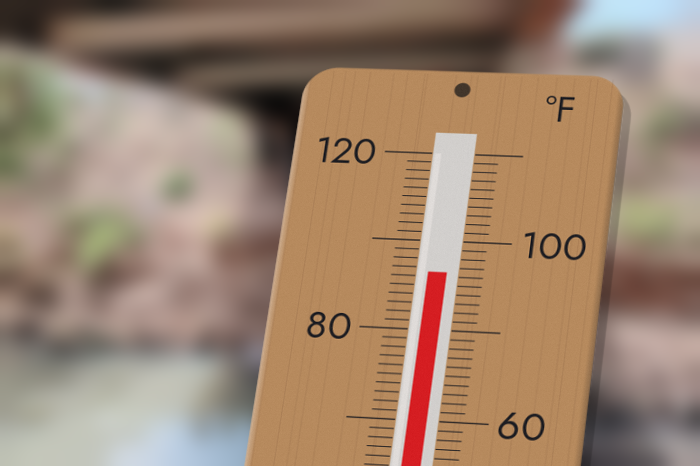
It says 93 °F
